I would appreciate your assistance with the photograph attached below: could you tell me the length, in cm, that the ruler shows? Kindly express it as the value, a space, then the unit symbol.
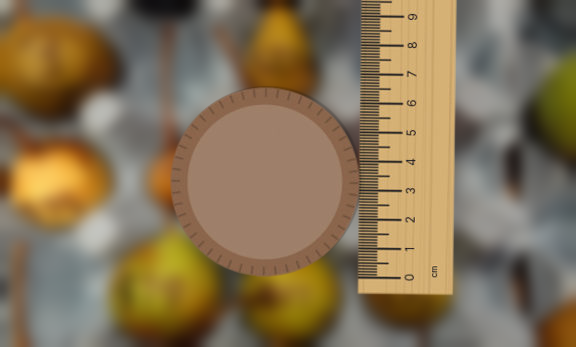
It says 6.5 cm
